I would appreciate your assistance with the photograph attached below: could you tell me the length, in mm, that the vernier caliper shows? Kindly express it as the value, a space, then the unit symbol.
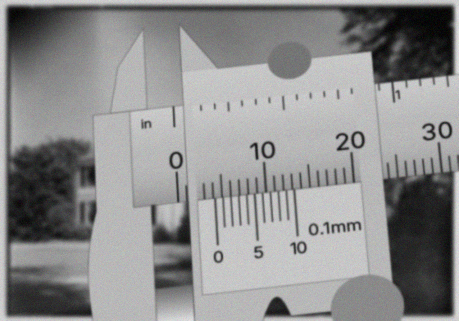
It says 4.2 mm
